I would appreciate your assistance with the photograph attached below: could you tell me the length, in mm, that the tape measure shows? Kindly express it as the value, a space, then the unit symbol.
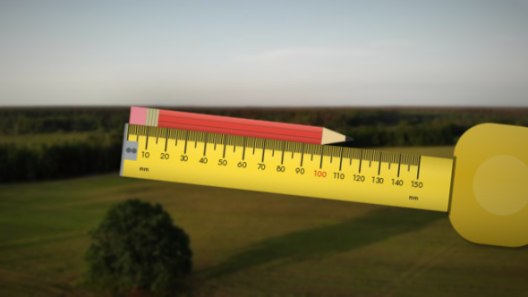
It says 115 mm
